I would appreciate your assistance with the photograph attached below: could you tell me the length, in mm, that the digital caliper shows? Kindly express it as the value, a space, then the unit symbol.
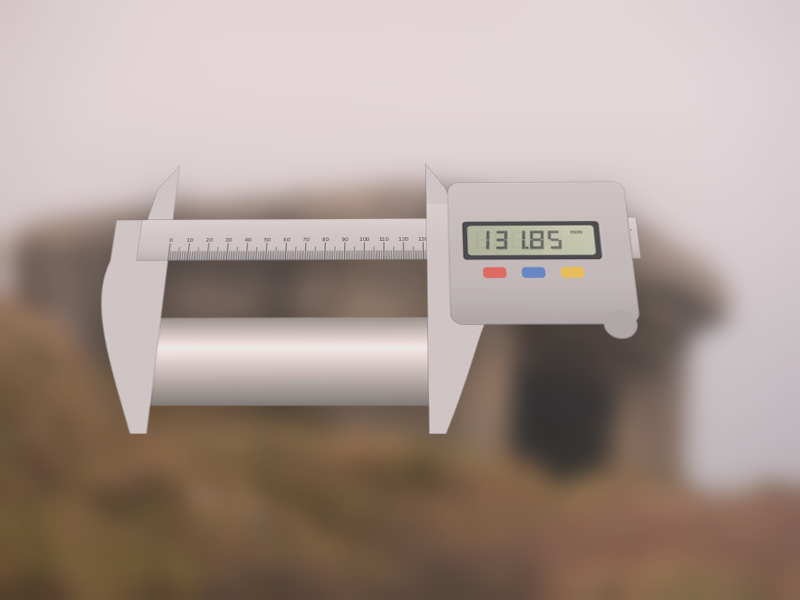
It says 131.85 mm
